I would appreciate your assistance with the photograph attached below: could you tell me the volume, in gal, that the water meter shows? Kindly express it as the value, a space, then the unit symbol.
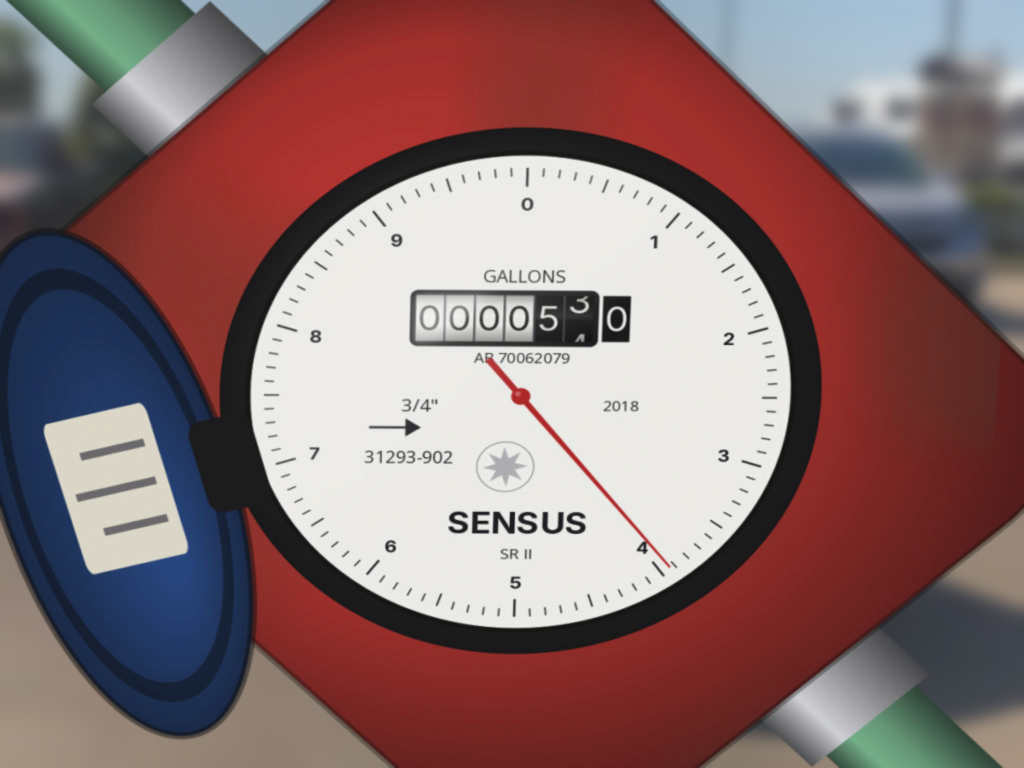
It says 533.9 gal
